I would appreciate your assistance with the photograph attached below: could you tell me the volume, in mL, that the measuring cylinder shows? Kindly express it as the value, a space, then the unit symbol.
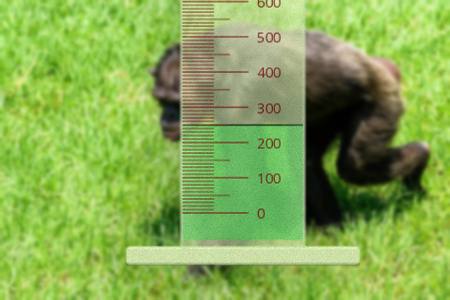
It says 250 mL
